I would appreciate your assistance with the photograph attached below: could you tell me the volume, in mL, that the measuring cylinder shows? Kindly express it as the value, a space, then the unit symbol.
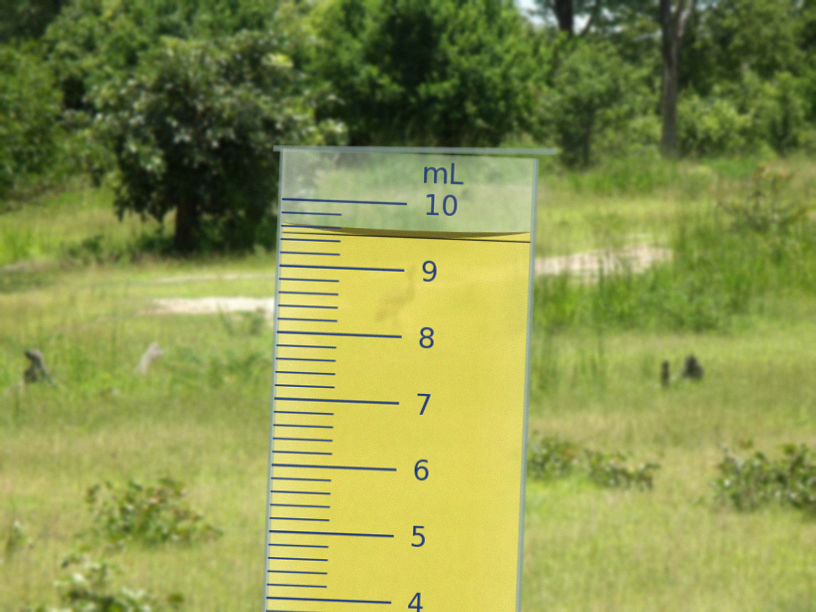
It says 9.5 mL
